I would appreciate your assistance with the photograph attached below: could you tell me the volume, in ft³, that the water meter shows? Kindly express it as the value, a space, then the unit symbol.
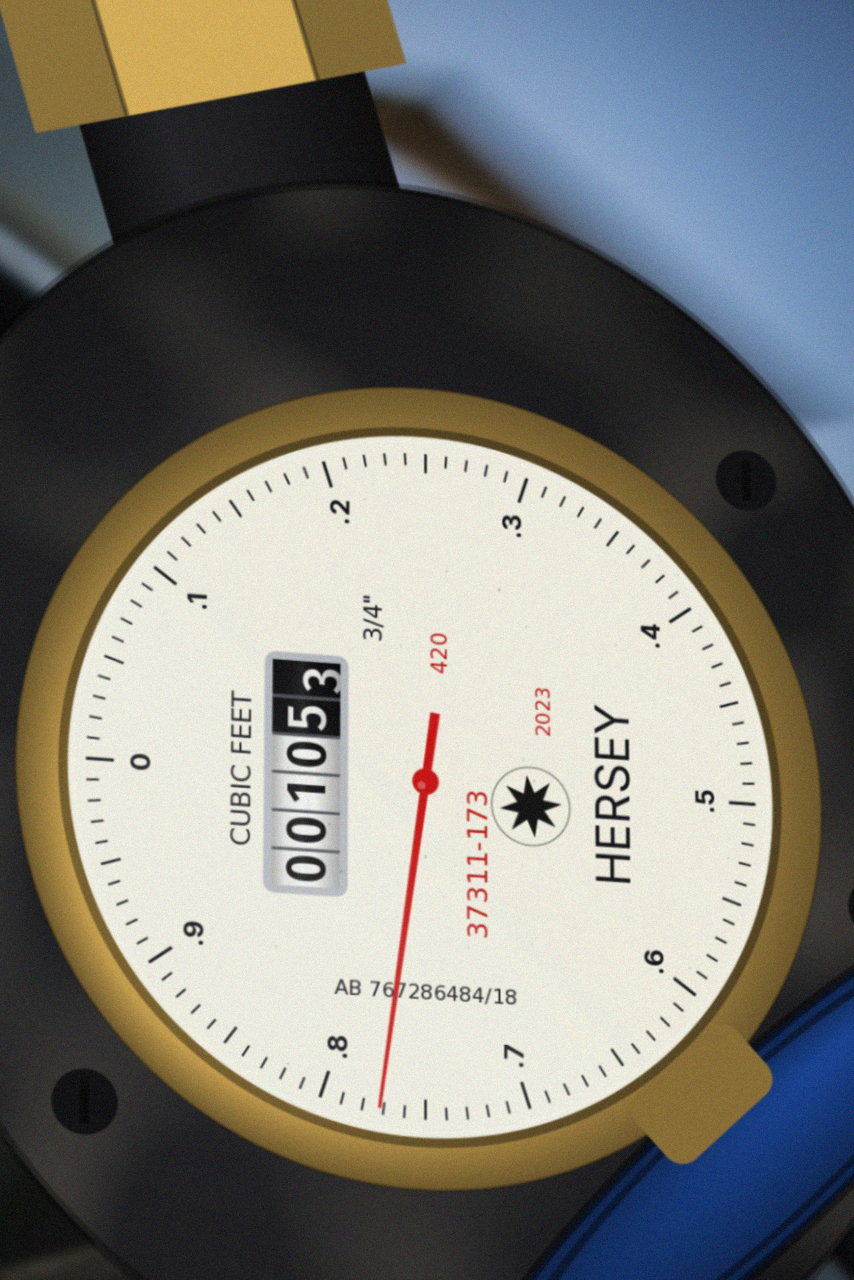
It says 1052.77 ft³
